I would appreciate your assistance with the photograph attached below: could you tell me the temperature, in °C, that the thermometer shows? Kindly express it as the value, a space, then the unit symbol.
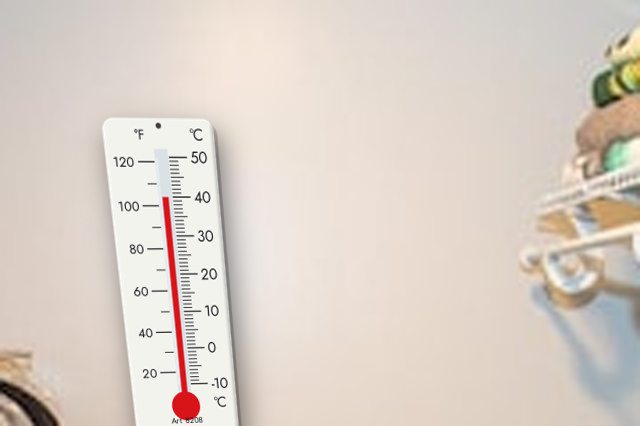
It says 40 °C
